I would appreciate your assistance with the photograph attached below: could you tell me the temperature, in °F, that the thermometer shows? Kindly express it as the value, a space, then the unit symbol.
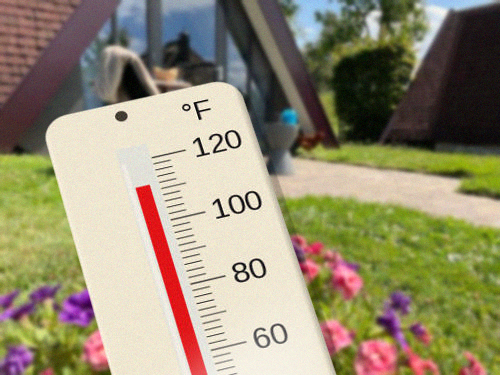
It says 112 °F
